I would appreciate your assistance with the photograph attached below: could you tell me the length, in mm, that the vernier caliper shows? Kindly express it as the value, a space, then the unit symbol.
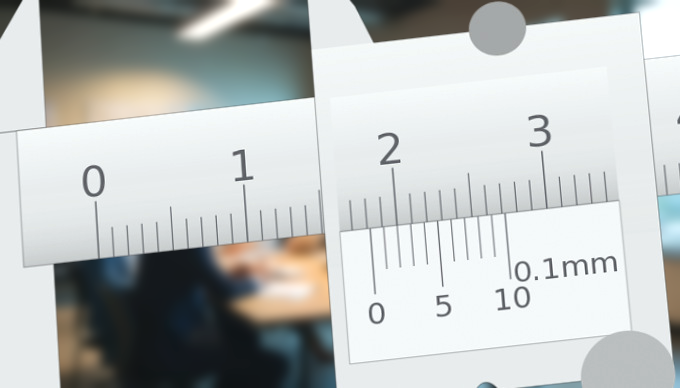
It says 18.2 mm
